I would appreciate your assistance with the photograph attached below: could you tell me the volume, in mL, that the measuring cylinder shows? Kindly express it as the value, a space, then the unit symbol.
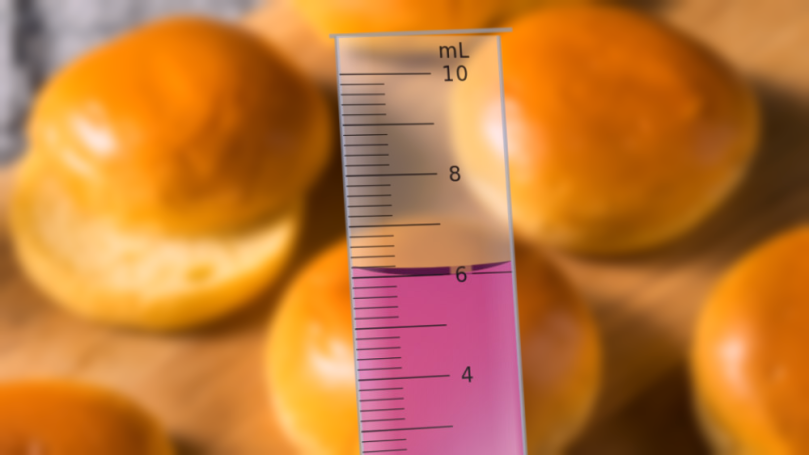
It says 6 mL
